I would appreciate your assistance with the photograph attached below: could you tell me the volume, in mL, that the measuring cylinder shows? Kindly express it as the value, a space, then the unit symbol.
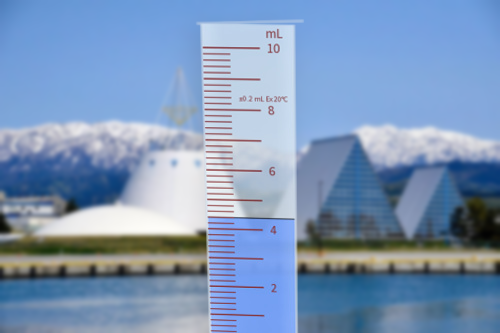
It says 4.4 mL
